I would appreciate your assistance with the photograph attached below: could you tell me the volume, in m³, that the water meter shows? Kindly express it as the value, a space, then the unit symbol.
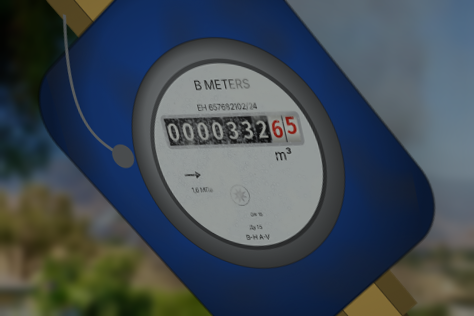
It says 332.65 m³
